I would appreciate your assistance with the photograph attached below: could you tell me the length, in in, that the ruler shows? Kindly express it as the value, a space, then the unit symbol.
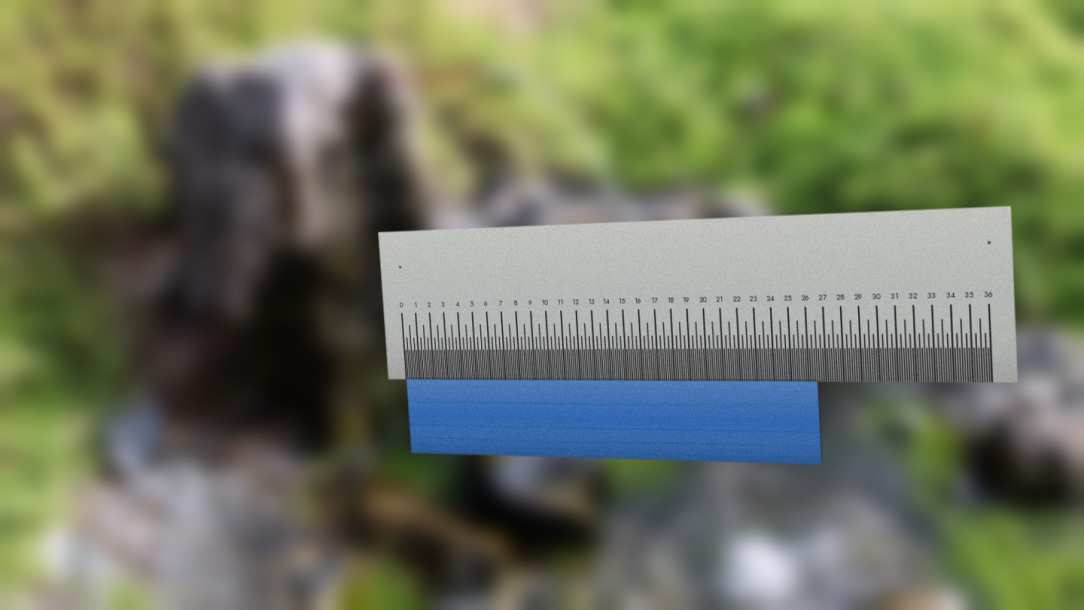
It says 26.5 in
